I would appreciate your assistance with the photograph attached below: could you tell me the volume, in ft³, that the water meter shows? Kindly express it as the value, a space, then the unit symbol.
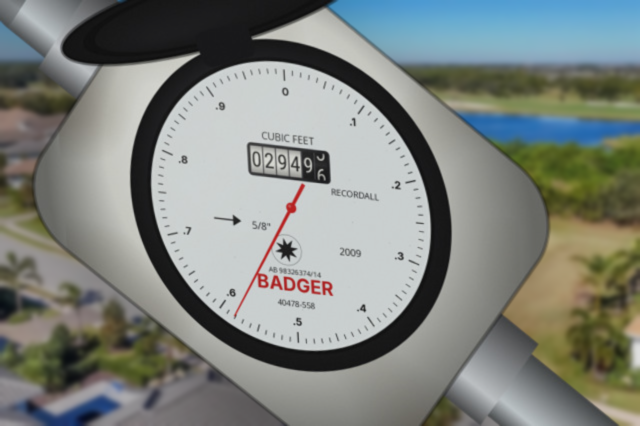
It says 29495.58 ft³
